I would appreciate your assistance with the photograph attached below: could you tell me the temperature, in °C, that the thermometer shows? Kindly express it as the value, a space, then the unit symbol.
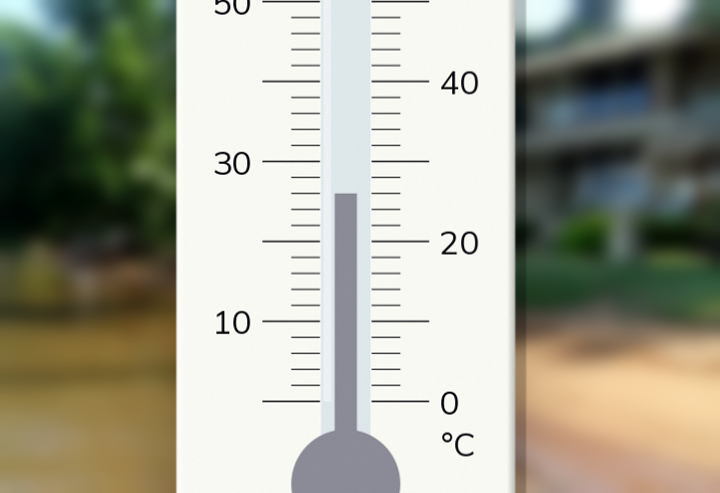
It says 26 °C
